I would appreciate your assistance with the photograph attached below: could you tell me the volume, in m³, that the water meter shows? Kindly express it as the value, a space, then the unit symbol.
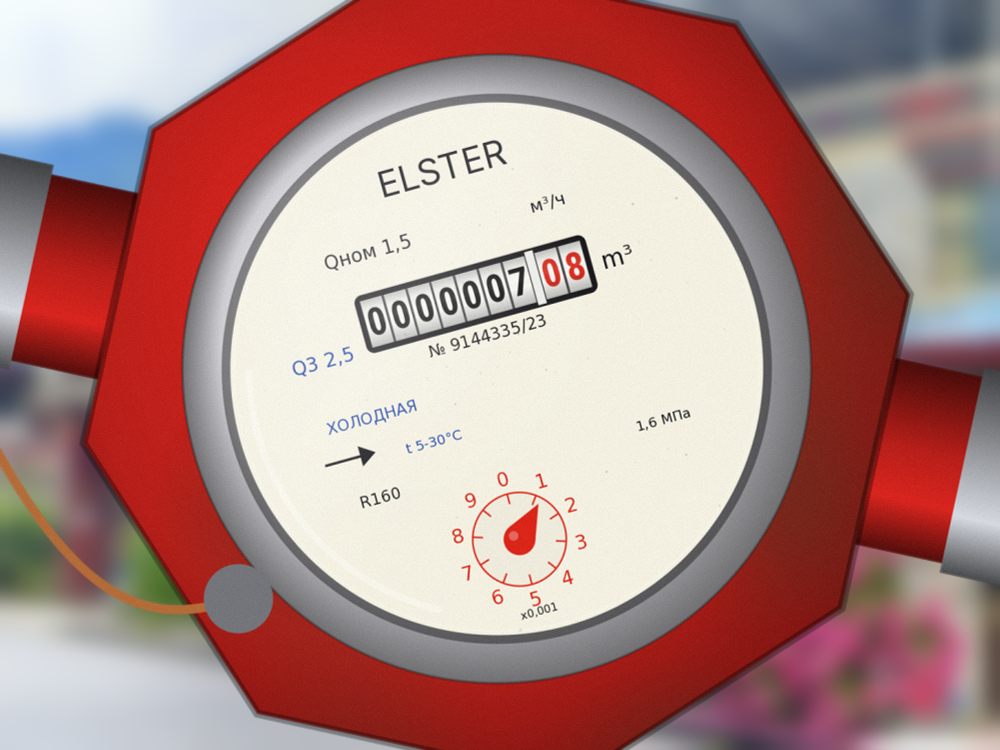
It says 7.081 m³
